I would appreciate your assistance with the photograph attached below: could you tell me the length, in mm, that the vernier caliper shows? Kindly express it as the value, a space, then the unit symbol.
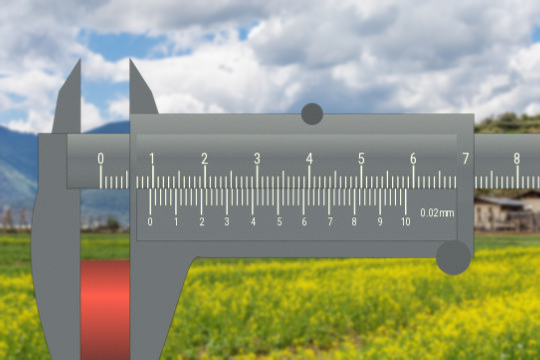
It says 9.5 mm
